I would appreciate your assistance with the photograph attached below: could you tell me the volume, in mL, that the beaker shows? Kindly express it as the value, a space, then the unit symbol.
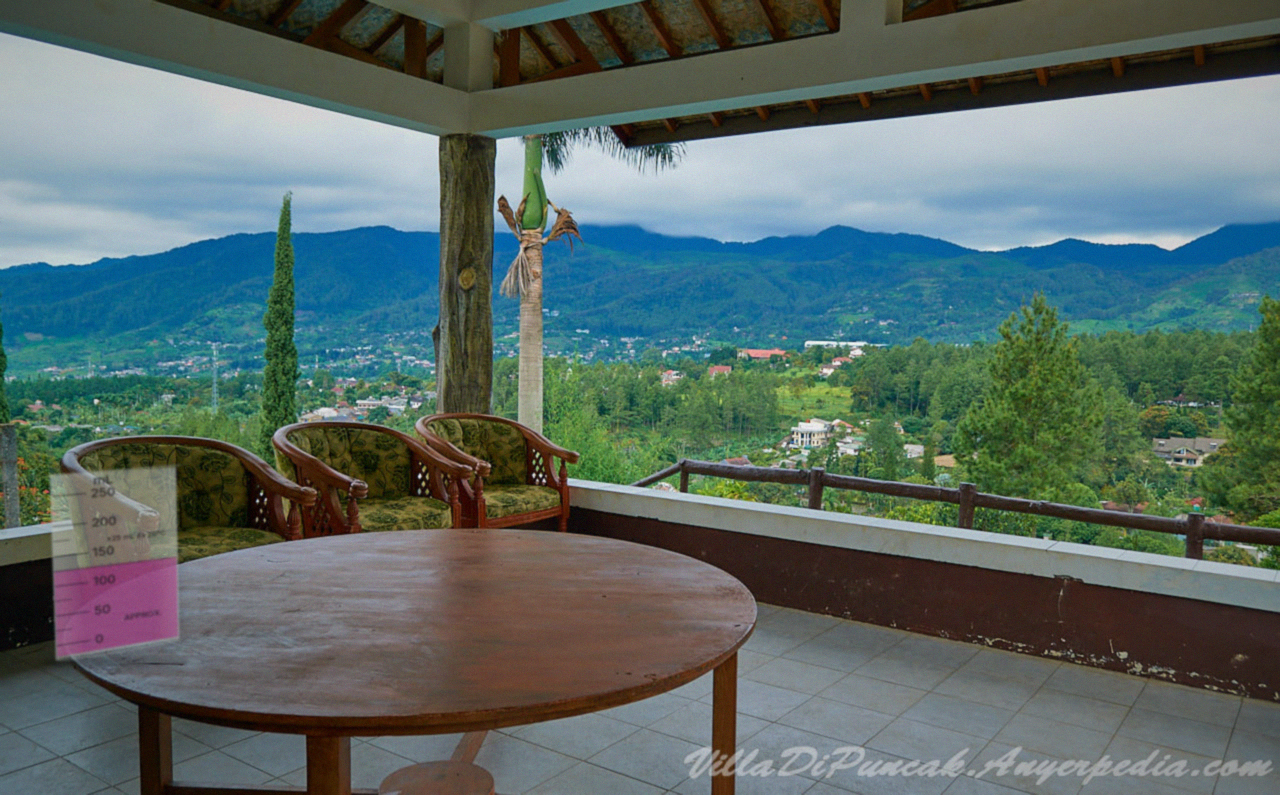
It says 125 mL
